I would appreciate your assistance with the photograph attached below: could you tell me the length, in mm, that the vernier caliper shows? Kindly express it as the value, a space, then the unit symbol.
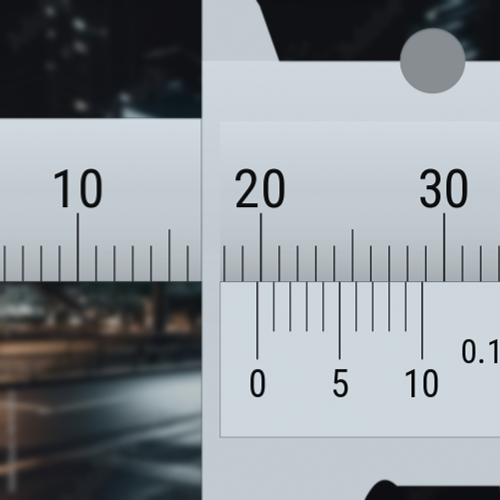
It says 19.8 mm
